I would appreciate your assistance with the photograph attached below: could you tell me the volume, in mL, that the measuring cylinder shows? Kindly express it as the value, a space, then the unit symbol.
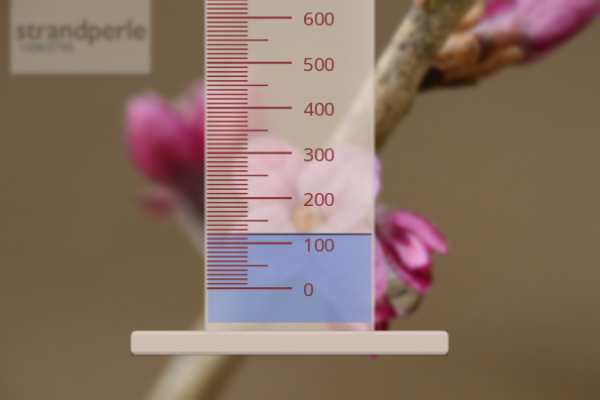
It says 120 mL
